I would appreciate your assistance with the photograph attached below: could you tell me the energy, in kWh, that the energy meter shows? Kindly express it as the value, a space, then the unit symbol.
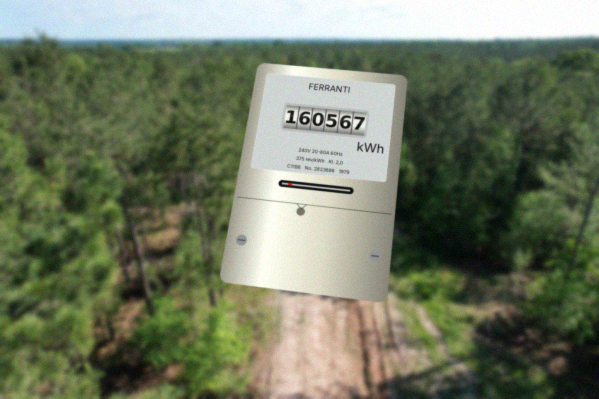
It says 160567 kWh
